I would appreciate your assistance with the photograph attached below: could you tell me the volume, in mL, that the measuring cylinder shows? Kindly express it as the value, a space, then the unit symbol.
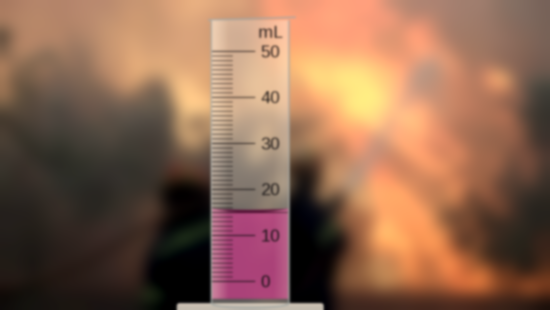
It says 15 mL
